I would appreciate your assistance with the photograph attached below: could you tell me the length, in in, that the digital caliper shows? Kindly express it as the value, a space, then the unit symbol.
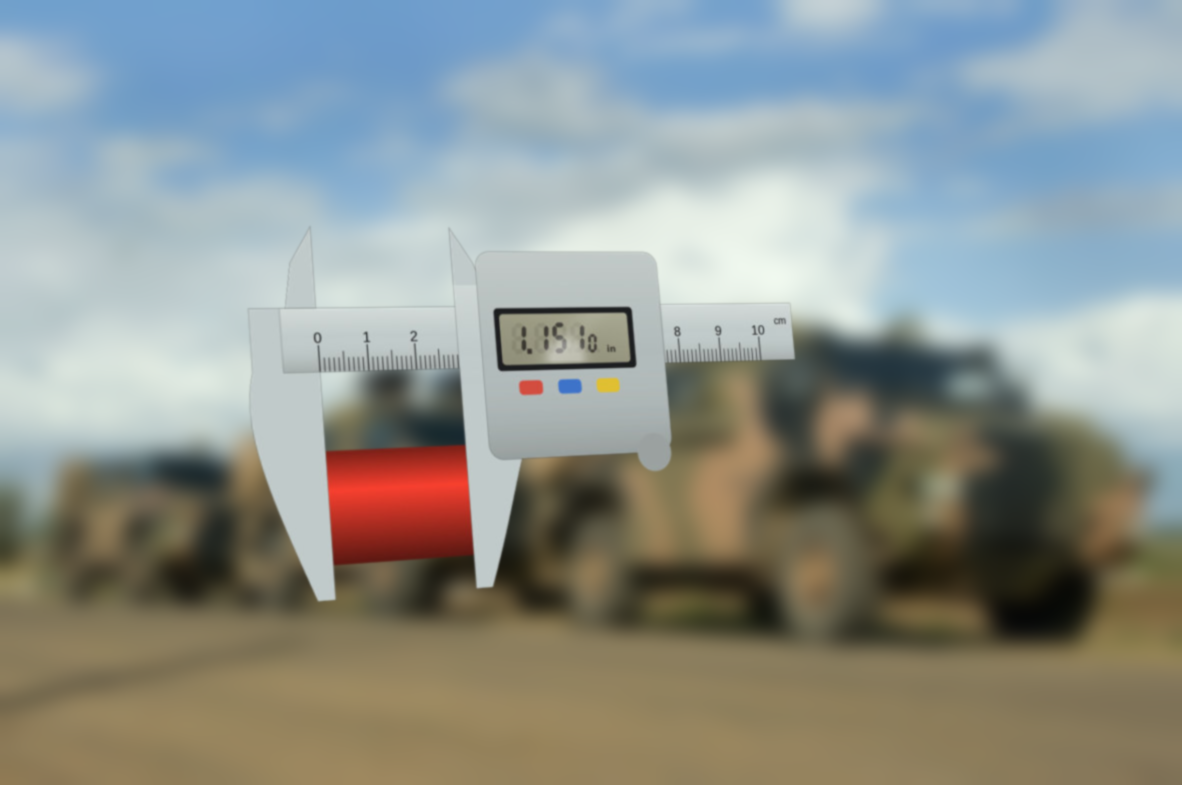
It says 1.1510 in
